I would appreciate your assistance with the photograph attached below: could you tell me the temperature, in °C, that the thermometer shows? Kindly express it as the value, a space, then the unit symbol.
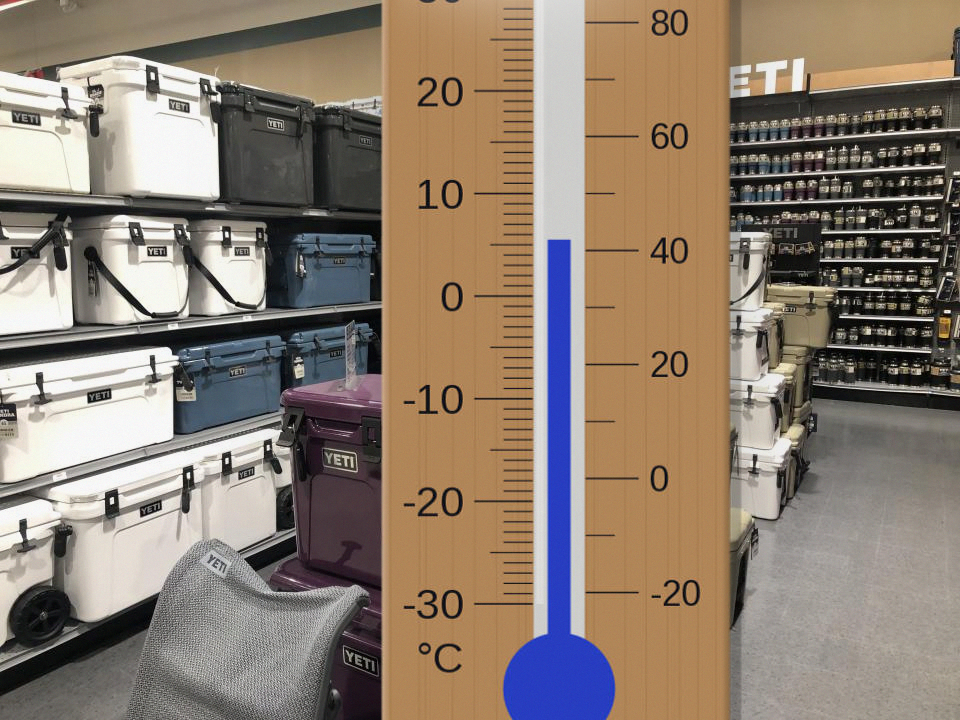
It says 5.5 °C
